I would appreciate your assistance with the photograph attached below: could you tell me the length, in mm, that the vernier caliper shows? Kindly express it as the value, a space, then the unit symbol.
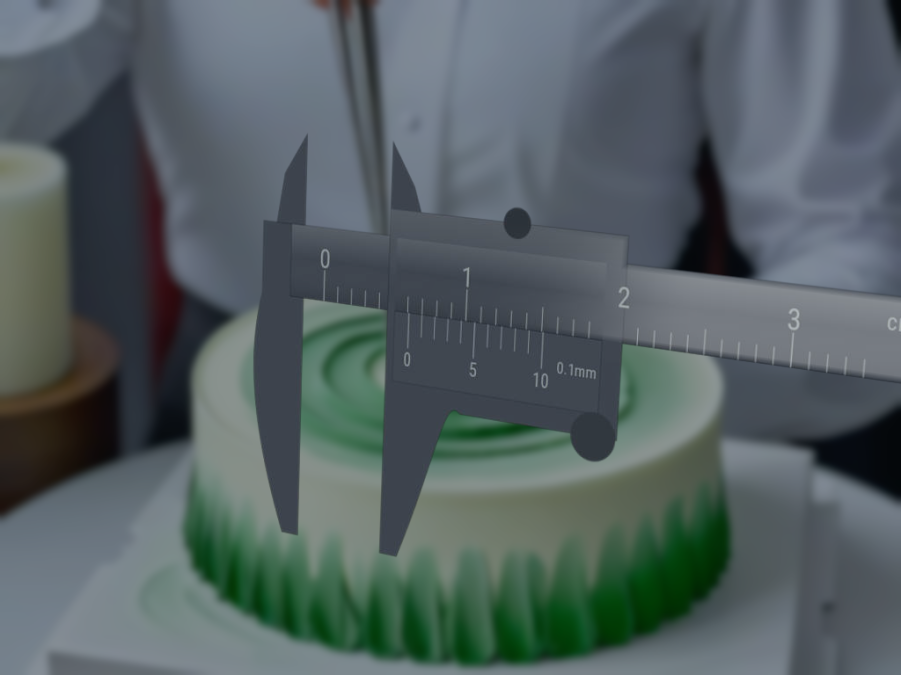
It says 6.1 mm
